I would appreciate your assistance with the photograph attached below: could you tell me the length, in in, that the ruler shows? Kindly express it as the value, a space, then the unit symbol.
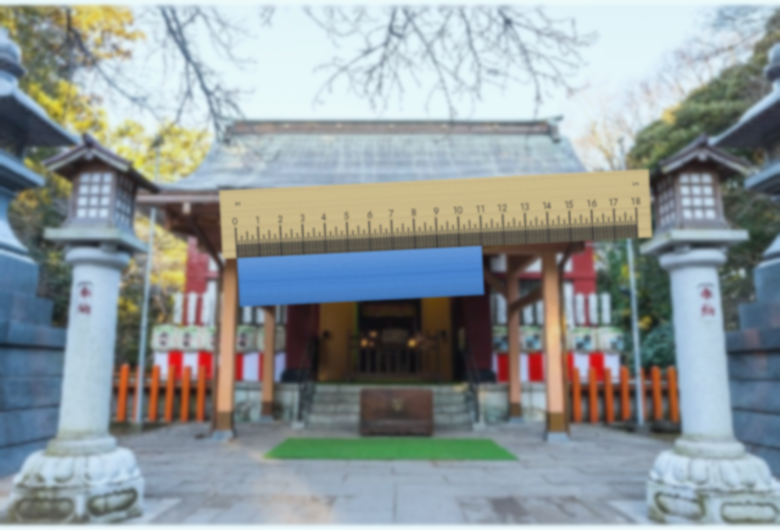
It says 11 in
